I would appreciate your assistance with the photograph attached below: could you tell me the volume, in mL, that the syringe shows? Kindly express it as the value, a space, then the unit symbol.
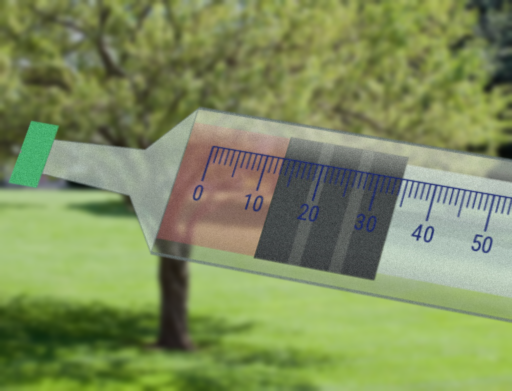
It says 13 mL
